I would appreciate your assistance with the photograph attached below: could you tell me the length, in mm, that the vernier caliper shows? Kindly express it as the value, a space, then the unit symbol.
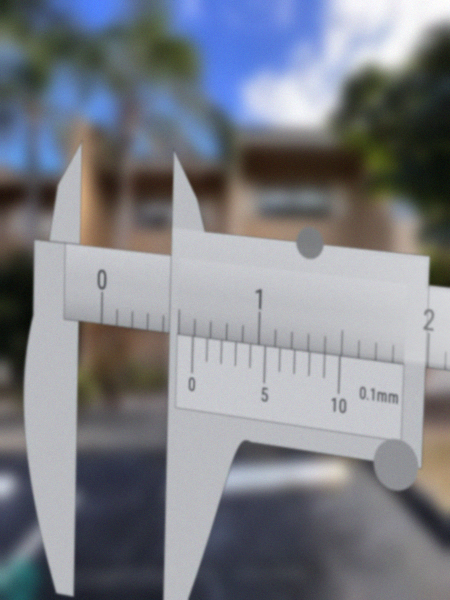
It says 5.9 mm
